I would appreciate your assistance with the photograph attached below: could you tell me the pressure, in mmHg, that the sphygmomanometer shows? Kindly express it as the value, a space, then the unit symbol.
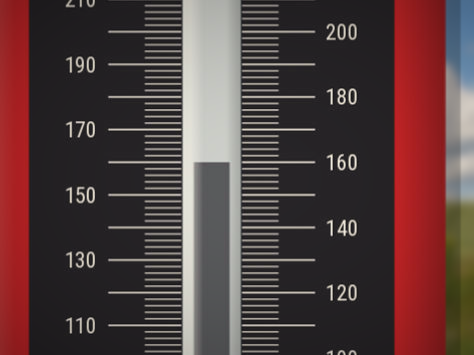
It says 160 mmHg
